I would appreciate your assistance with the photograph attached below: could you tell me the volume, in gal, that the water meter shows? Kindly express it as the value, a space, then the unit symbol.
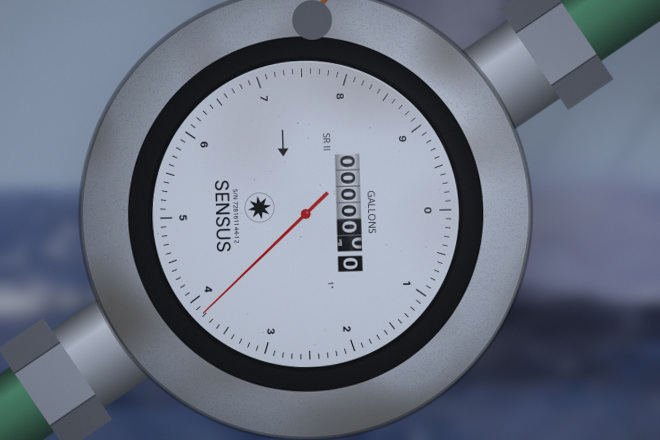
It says 3.8 gal
